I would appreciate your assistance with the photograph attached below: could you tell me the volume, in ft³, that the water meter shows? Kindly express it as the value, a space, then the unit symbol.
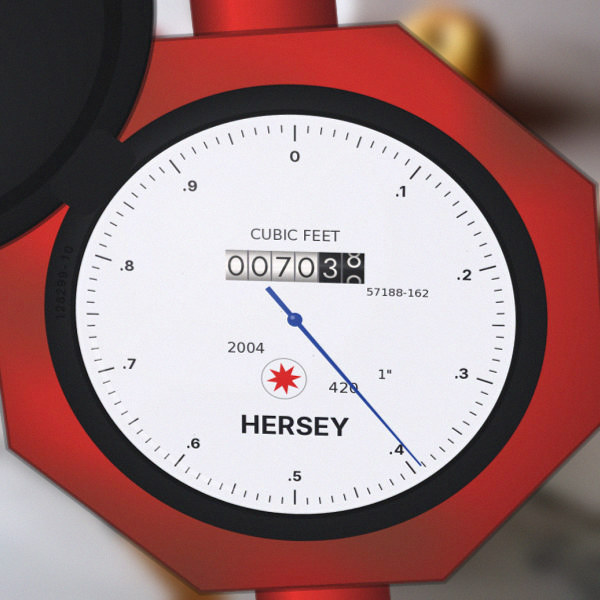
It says 7038.39 ft³
